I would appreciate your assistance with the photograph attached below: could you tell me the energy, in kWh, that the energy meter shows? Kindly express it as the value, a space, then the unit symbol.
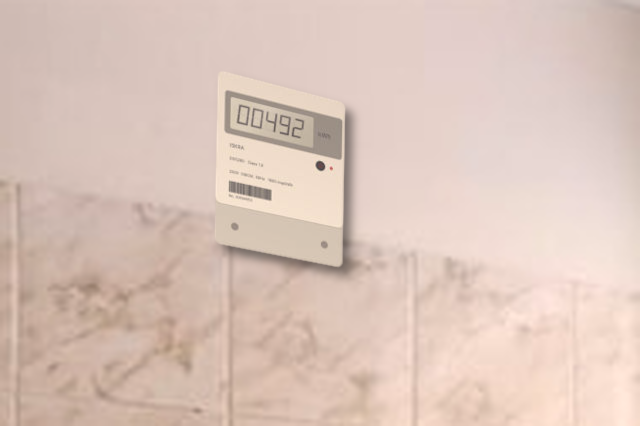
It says 492 kWh
